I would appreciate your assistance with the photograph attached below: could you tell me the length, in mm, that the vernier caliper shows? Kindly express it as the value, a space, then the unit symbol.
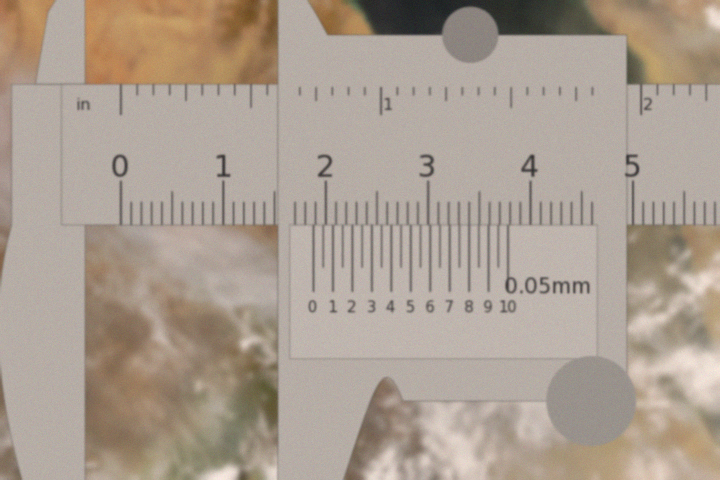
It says 18.8 mm
